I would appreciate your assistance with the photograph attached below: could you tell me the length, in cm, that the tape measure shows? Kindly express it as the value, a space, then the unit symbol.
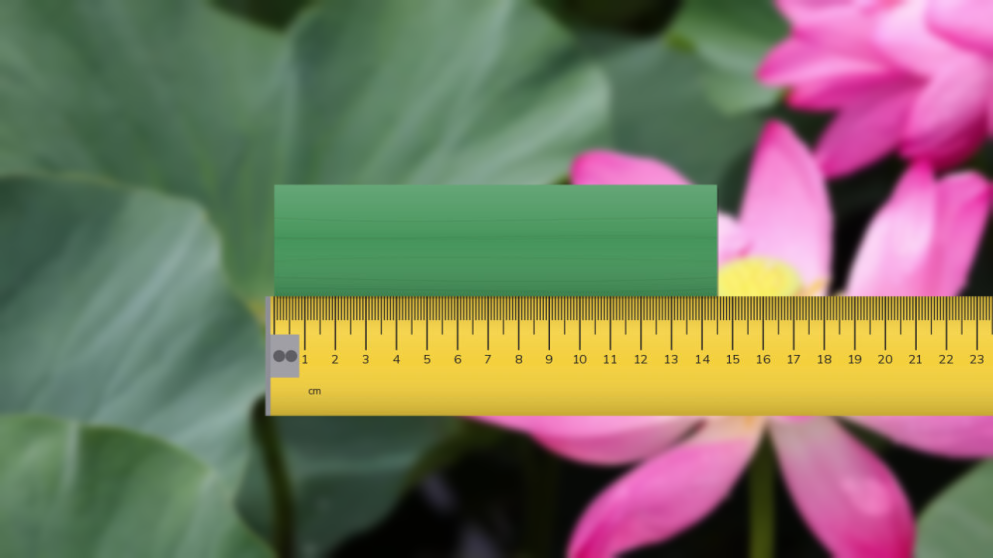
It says 14.5 cm
